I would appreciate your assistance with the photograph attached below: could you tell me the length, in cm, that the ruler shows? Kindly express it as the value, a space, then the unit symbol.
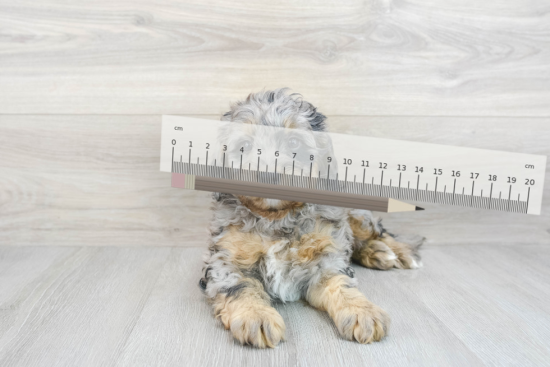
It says 14.5 cm
